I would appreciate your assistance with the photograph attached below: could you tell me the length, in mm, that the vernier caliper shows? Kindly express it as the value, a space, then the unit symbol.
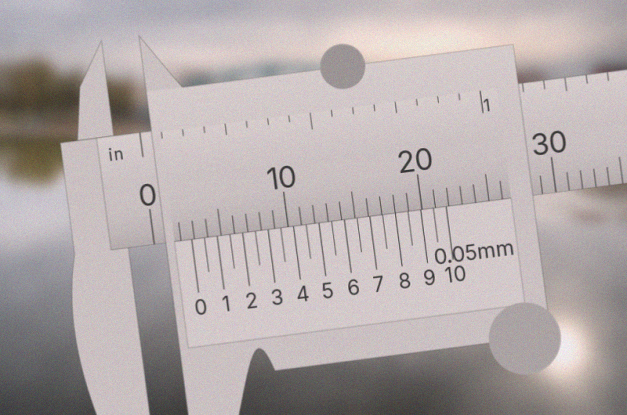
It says 2.8 mm
